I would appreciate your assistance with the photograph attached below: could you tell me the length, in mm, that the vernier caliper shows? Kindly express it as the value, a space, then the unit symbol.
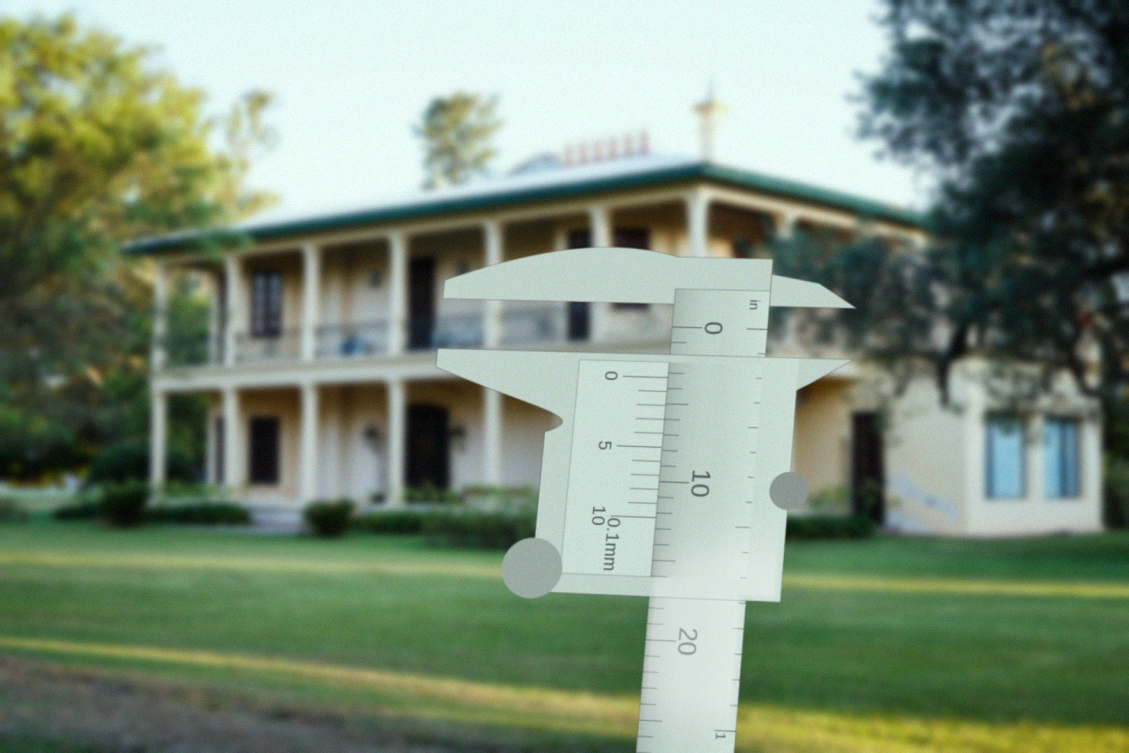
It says 3.3 mm
